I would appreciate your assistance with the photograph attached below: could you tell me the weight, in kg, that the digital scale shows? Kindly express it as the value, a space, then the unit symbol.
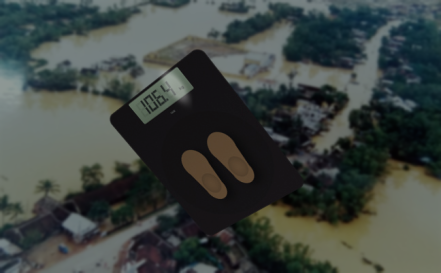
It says 106.4 kg
